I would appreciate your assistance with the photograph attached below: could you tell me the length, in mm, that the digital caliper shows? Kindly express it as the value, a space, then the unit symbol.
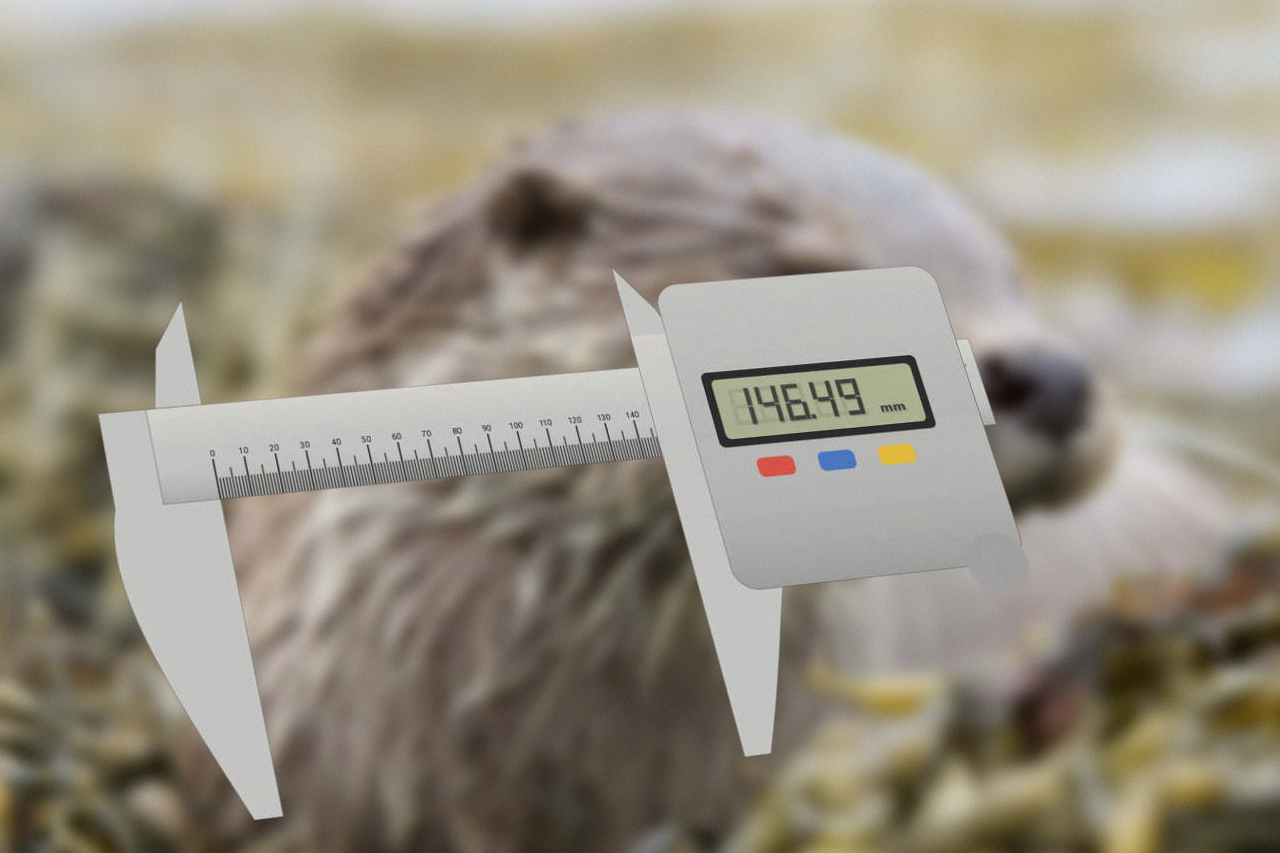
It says 146.49 mm
